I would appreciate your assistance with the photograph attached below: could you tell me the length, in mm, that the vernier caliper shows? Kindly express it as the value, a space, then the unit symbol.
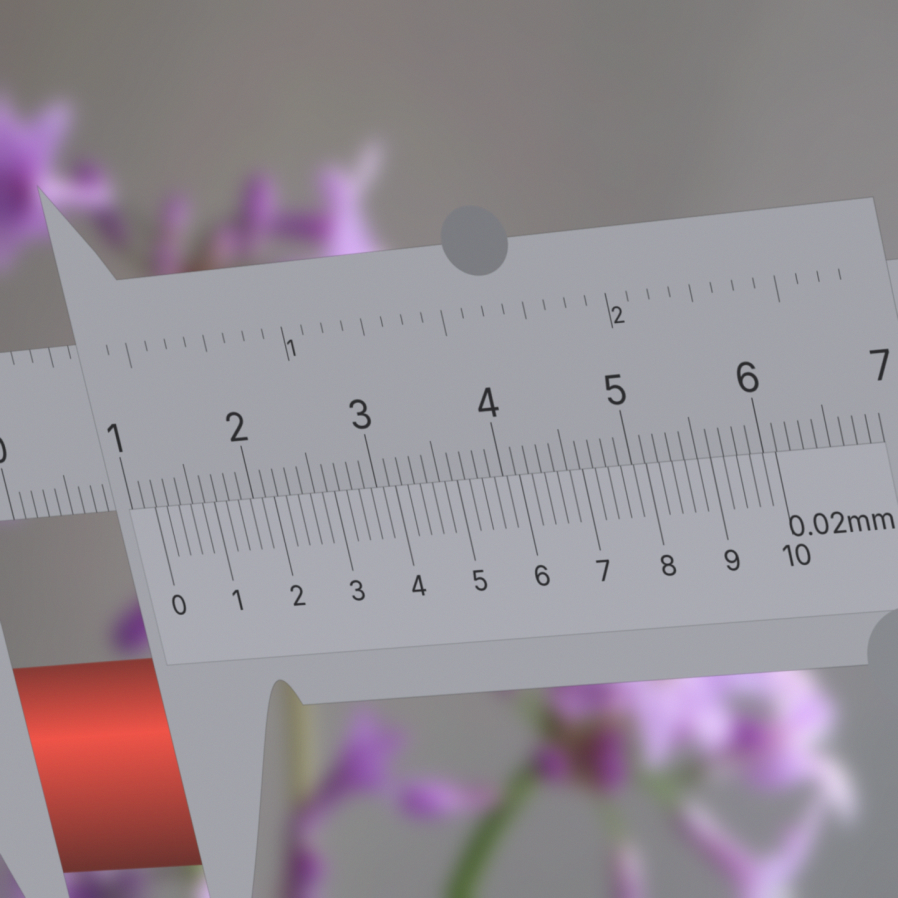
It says 11.9 mm
